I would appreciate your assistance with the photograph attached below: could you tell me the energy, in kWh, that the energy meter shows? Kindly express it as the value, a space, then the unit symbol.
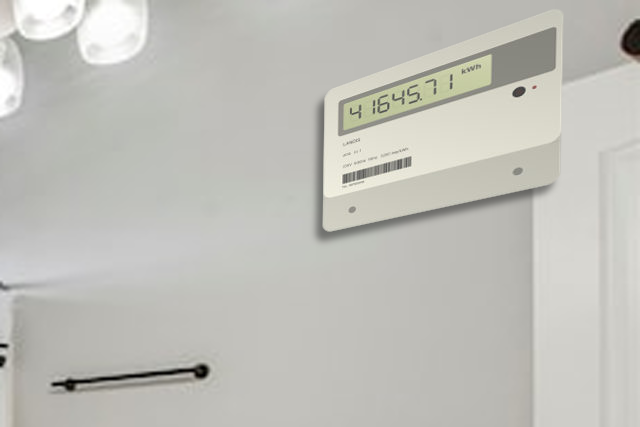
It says 41645.71 kWh
